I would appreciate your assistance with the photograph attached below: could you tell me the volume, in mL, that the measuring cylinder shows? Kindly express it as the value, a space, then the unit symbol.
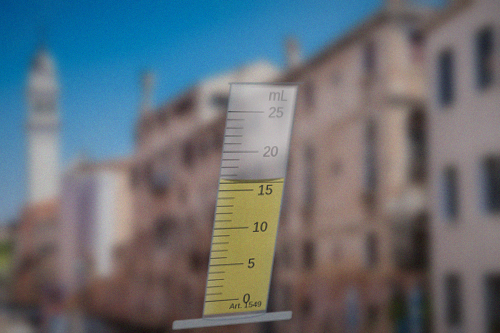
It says 16 mL
